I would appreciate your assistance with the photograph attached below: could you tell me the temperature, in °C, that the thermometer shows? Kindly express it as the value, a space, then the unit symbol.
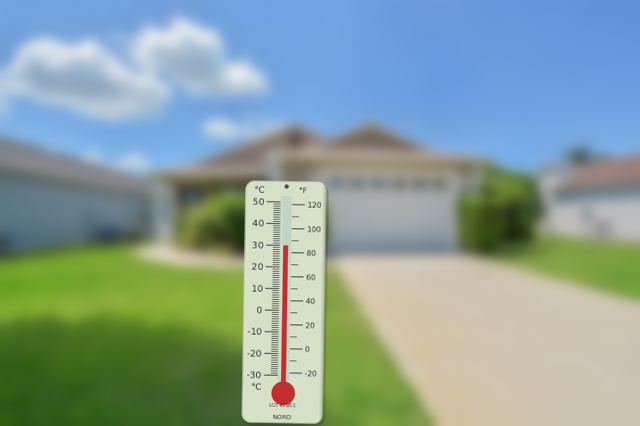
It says 30 °C
